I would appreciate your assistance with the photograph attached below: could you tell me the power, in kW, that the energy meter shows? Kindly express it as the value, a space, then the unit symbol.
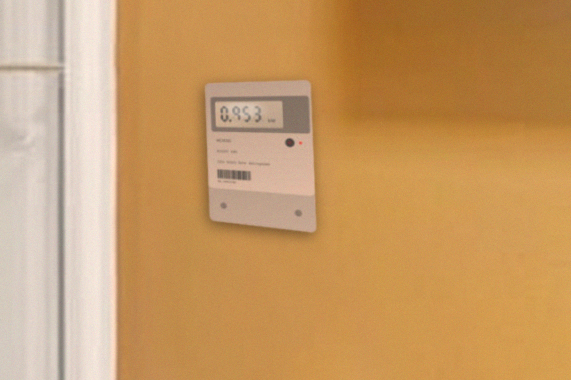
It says 0.953 kW
